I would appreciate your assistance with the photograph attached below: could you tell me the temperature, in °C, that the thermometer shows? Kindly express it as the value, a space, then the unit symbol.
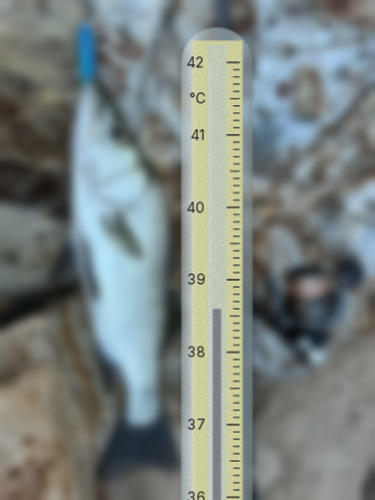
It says 38.6 °C
